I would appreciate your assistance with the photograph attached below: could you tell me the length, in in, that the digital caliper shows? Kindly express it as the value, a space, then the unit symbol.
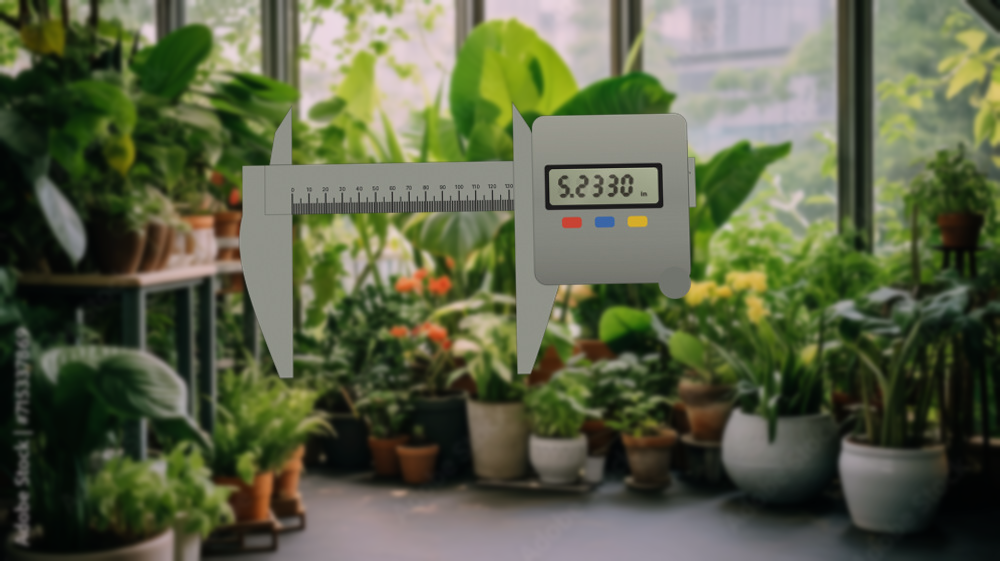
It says 5.2330 in
